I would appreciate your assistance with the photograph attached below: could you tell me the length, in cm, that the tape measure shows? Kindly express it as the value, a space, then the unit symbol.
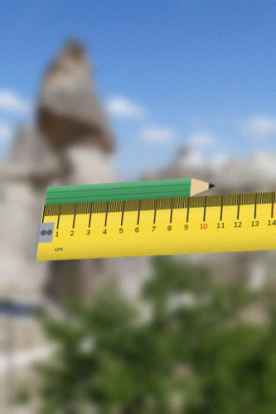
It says 10.5 cm
